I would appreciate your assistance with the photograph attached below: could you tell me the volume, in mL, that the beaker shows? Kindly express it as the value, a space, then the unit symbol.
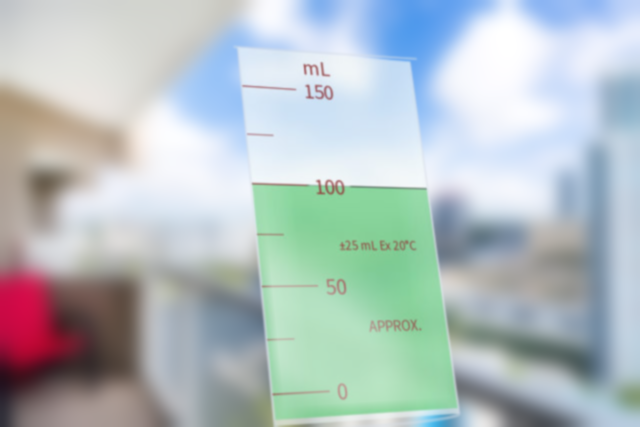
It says 100 mL
